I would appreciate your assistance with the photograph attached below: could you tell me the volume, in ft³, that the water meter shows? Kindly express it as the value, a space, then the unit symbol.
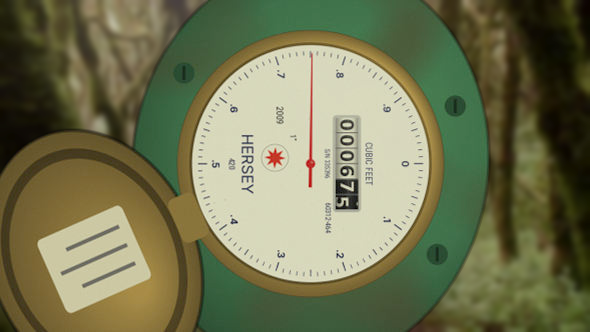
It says 674.75 ft³
